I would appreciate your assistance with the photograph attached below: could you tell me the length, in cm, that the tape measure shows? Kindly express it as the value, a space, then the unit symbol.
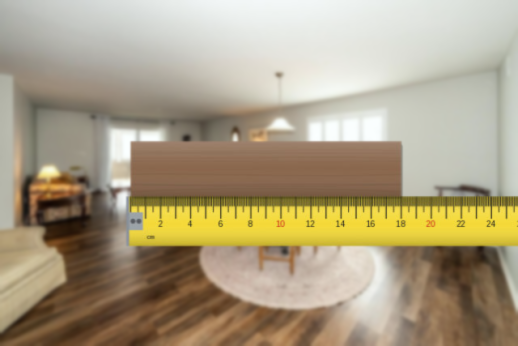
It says 18 cm
